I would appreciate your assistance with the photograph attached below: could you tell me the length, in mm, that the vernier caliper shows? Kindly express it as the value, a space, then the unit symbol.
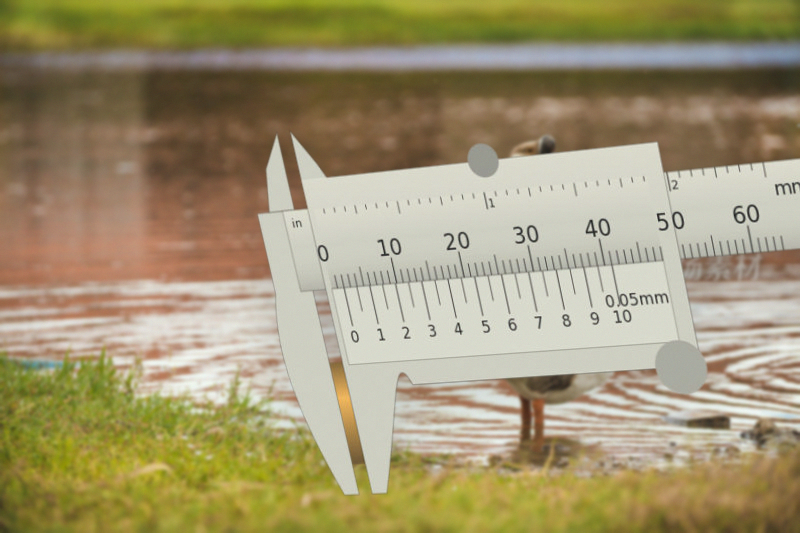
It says 2.0 mm
